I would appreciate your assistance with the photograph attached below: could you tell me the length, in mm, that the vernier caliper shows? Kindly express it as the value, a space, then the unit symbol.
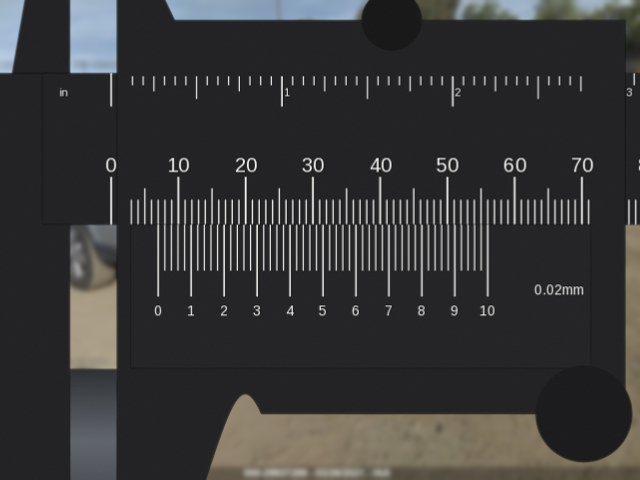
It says 7.0 mm
